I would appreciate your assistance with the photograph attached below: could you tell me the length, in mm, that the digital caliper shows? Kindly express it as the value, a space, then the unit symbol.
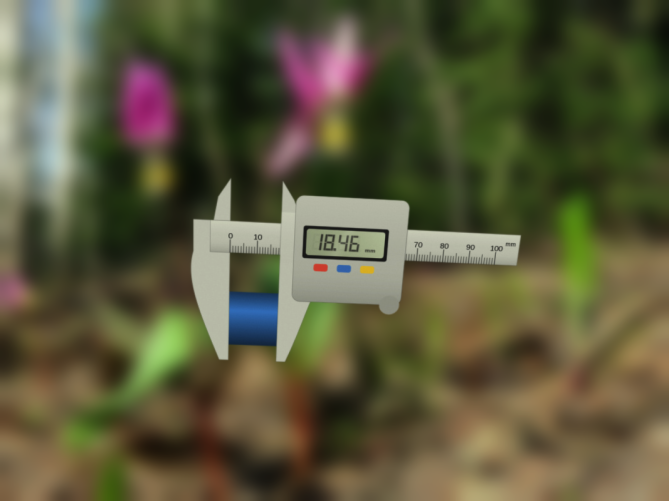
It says 18.46 mm
